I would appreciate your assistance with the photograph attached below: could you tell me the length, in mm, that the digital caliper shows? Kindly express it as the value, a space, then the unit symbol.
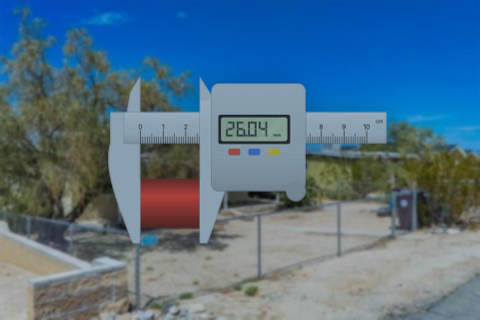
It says 26.04 mm
